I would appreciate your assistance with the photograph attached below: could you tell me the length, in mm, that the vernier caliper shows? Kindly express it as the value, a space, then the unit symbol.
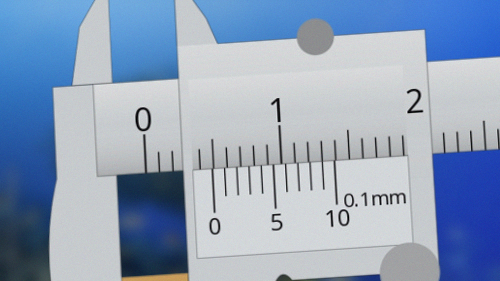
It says 4.9 mm
